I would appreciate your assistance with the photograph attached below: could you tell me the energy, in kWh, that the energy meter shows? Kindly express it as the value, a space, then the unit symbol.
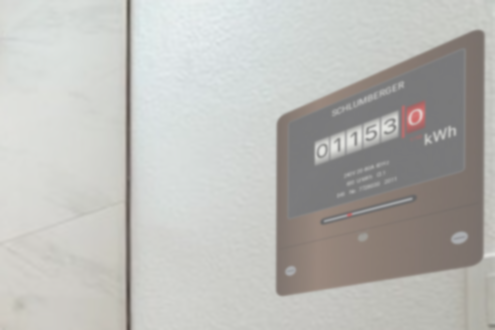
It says 1153.0 kWh
